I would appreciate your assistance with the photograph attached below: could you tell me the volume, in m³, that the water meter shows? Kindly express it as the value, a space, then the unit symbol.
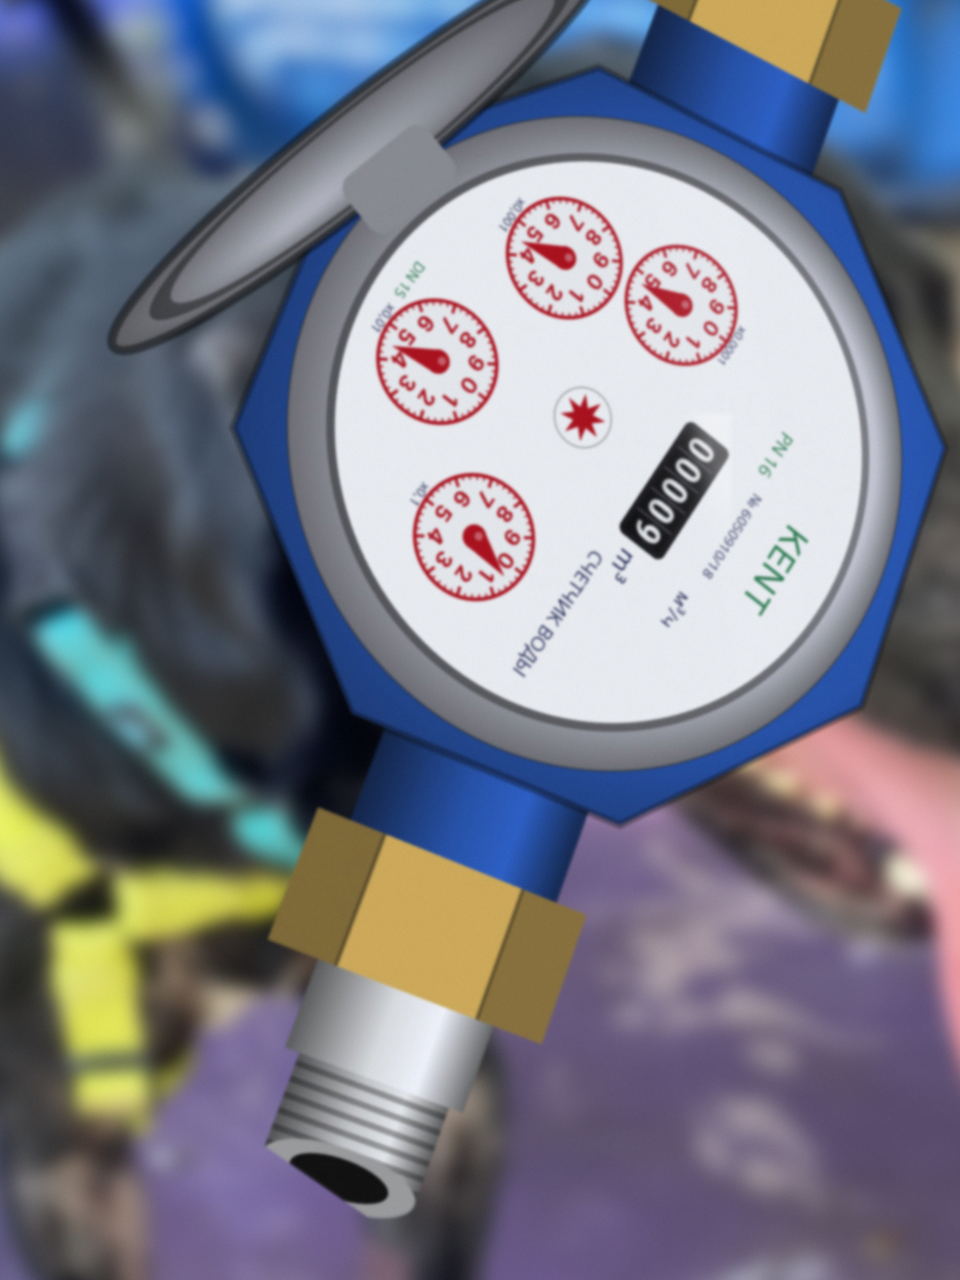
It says 9.0444 m³
